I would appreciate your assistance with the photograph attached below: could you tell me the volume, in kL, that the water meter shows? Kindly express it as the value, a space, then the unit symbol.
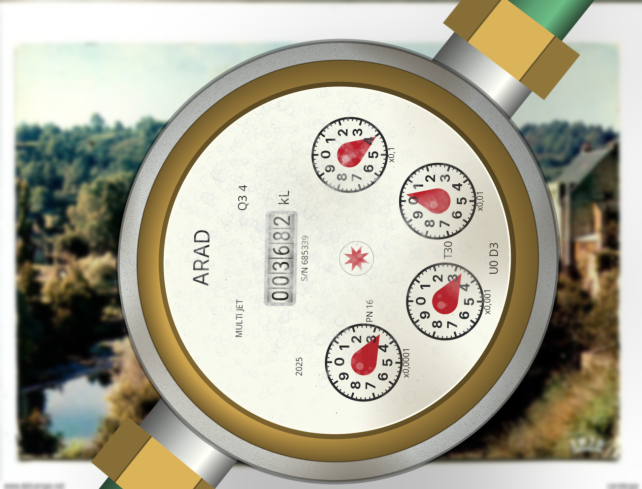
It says 3682.4033 kL
